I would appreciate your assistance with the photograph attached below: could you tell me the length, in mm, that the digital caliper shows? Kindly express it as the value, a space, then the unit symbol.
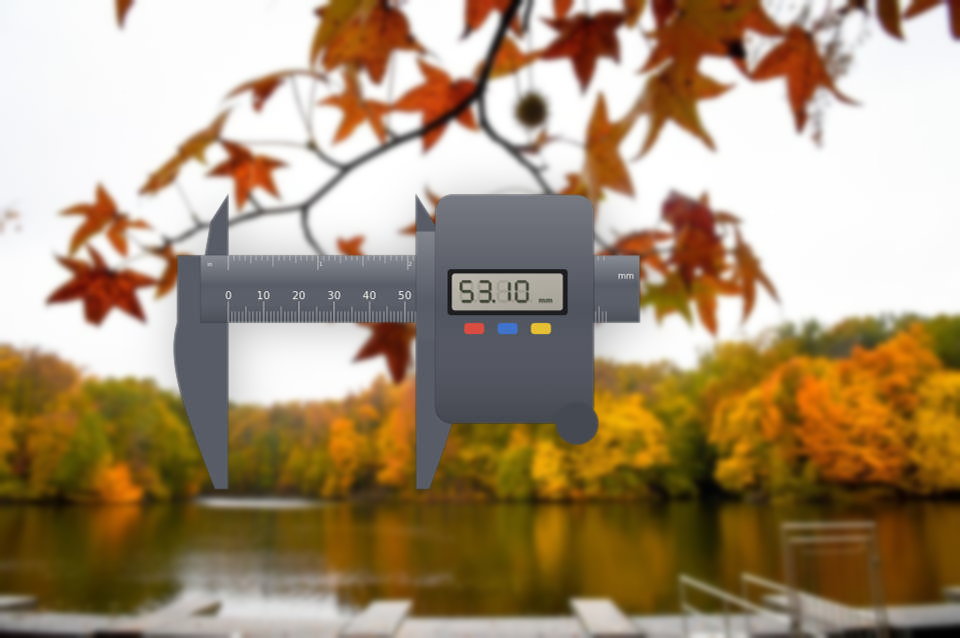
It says 53.10 mm
